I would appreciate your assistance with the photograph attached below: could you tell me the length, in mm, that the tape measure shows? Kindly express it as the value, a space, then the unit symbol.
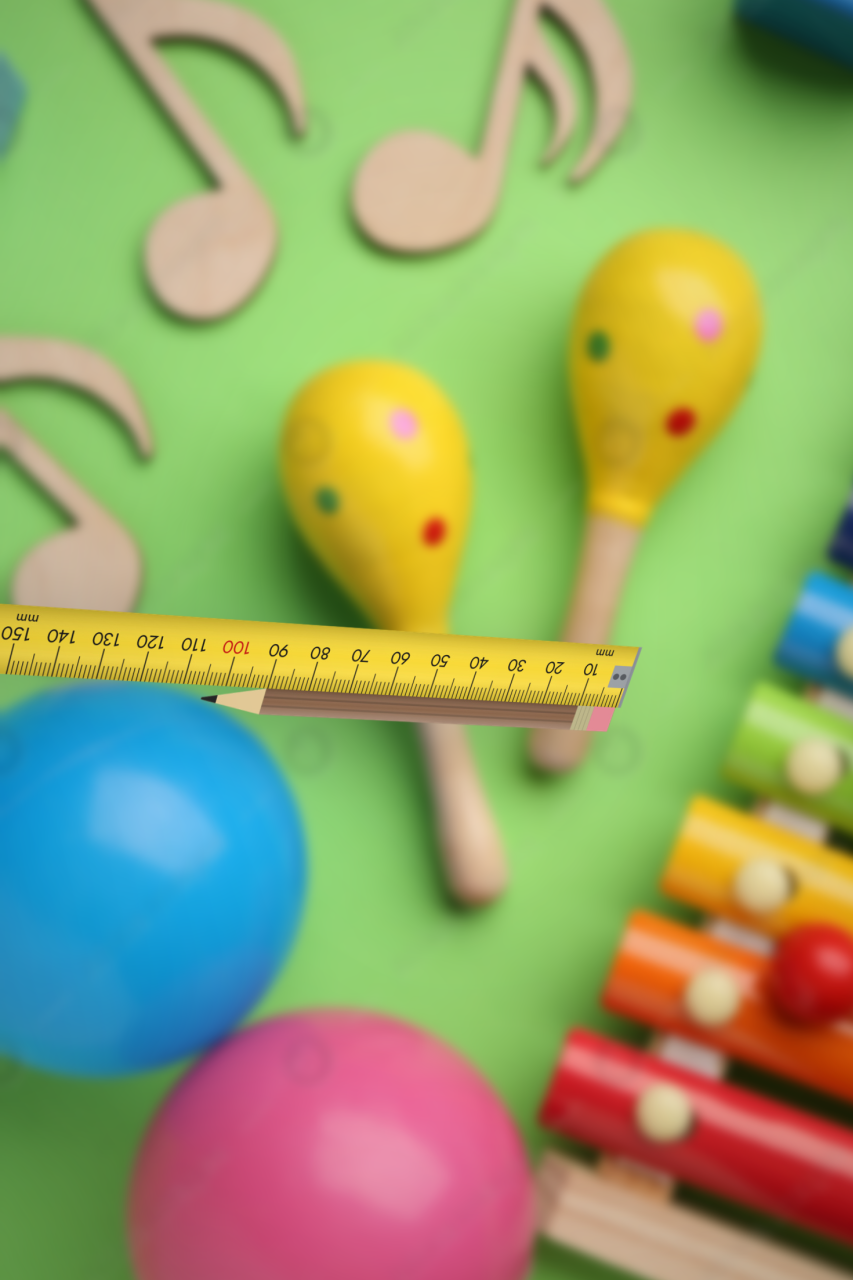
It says 105 mm
